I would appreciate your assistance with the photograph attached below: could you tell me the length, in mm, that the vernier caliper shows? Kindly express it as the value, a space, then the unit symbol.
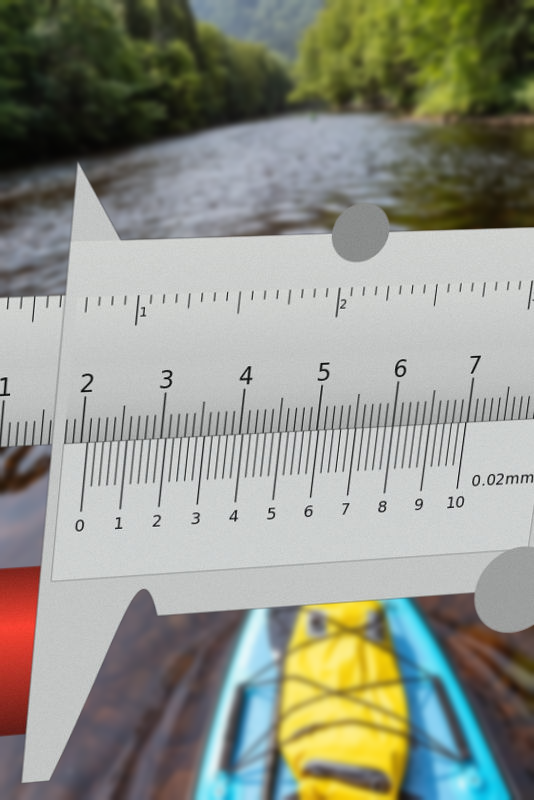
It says 20.8 mm
